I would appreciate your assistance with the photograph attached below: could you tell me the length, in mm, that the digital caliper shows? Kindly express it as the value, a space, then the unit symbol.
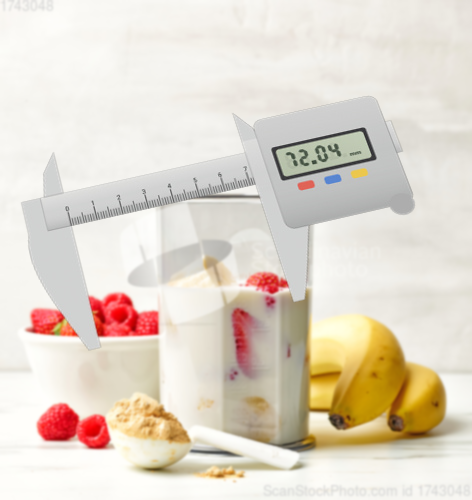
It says 72.04 mm
